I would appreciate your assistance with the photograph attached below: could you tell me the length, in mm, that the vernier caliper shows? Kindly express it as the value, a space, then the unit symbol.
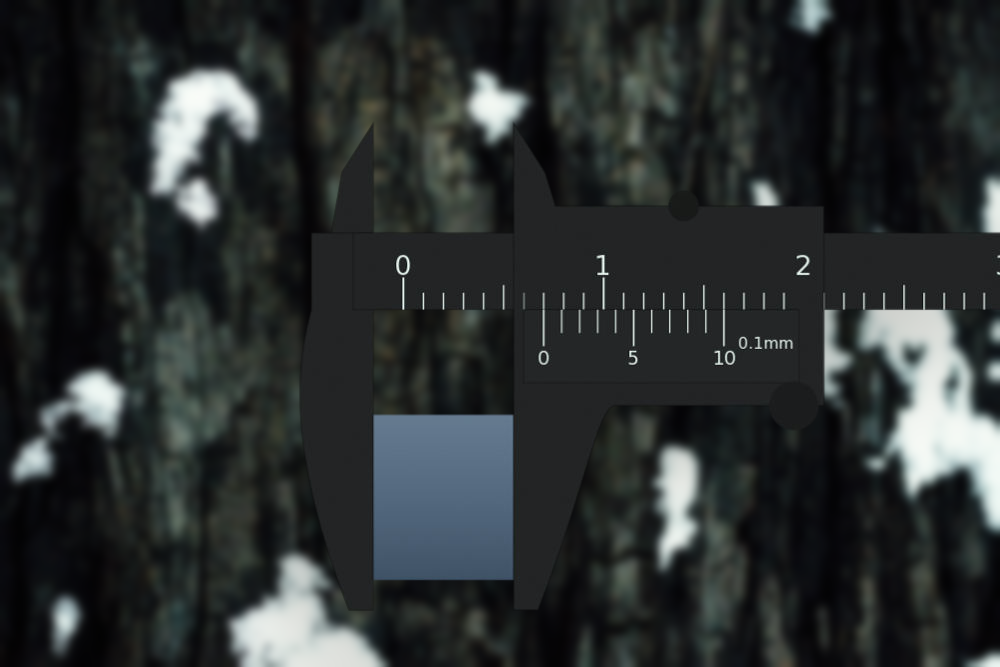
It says 7.0 mm
